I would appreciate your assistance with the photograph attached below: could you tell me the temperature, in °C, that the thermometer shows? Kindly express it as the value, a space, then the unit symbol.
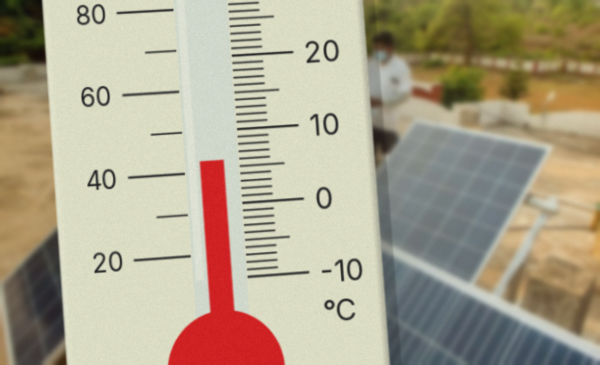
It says 6 °C
